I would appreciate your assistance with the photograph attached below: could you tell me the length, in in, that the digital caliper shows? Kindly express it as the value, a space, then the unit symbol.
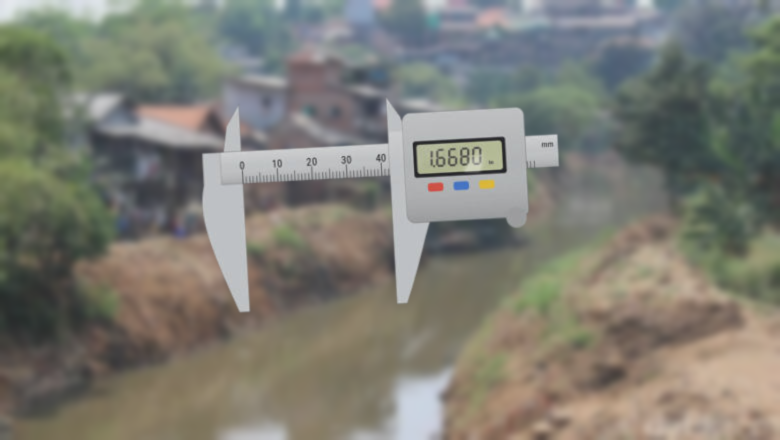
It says 1.6680 in
